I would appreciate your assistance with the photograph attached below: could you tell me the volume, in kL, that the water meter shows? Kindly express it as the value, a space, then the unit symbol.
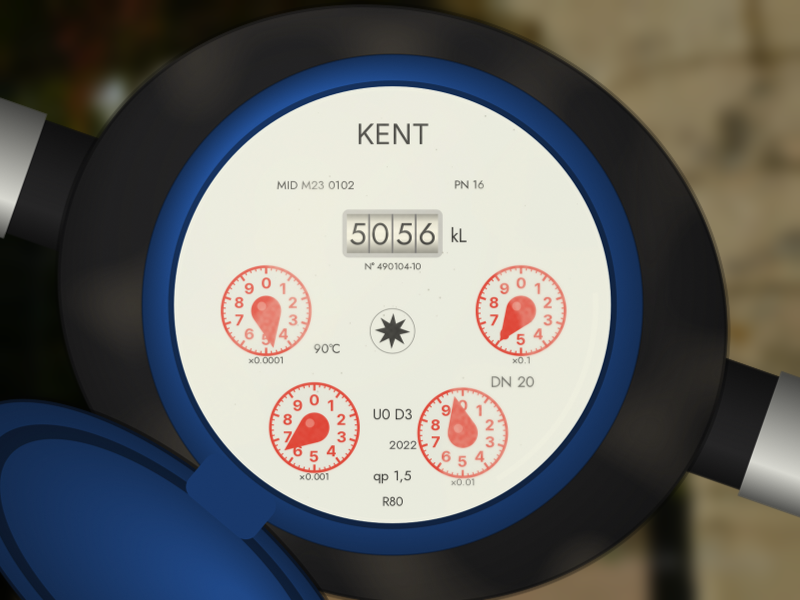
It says 5056.5964 kL
